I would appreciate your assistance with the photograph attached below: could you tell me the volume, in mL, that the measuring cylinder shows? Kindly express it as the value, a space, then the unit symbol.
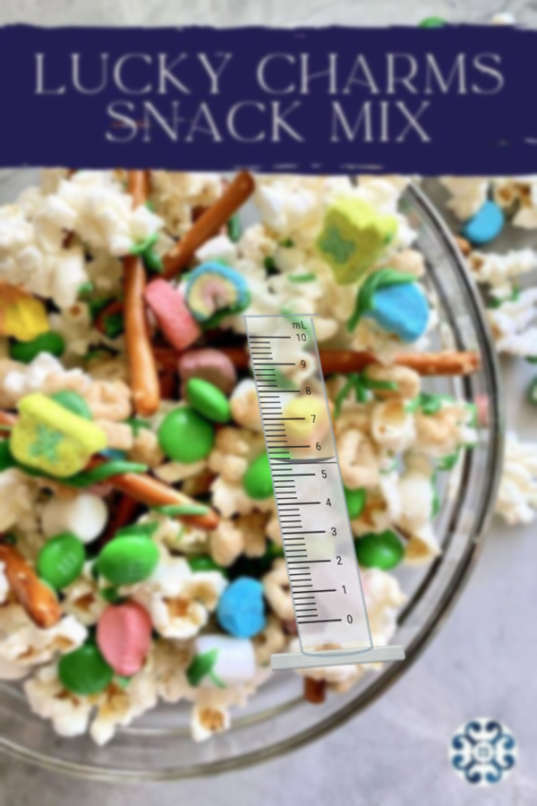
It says 5.4 mL
